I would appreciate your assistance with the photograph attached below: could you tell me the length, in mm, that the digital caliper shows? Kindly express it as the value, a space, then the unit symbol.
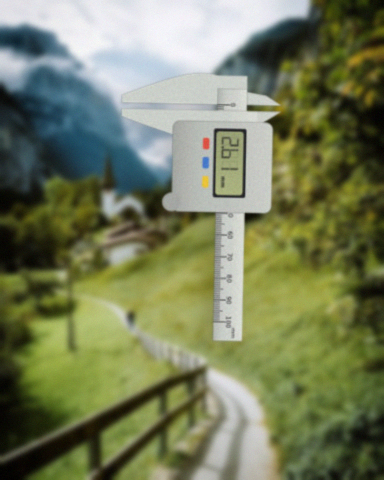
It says 2.61 mm
